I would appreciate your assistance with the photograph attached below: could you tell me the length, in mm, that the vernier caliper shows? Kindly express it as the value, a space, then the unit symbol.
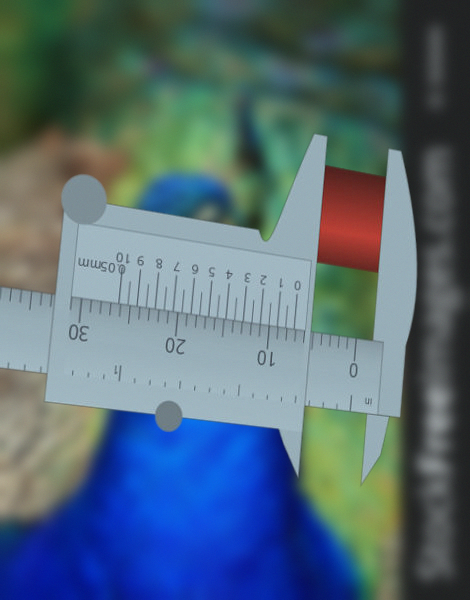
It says 7.2 mm
